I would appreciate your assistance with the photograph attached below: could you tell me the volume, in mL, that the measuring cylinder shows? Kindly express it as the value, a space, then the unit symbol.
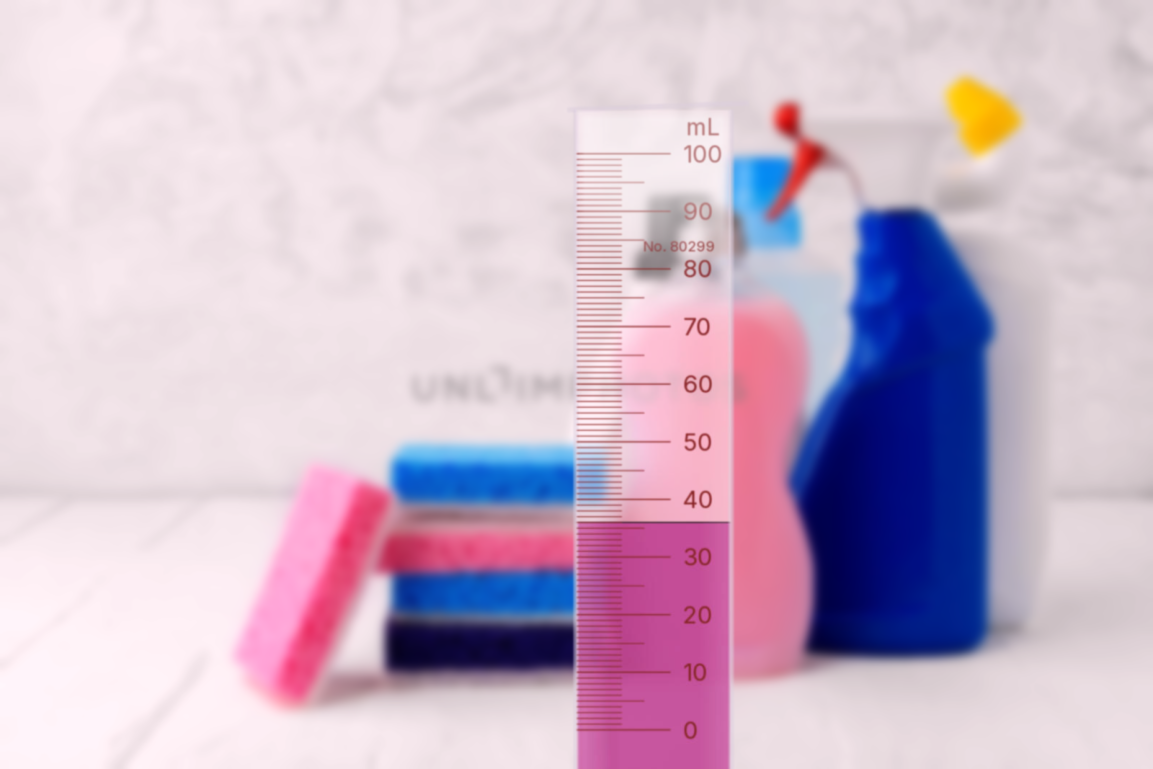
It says 36 mL
